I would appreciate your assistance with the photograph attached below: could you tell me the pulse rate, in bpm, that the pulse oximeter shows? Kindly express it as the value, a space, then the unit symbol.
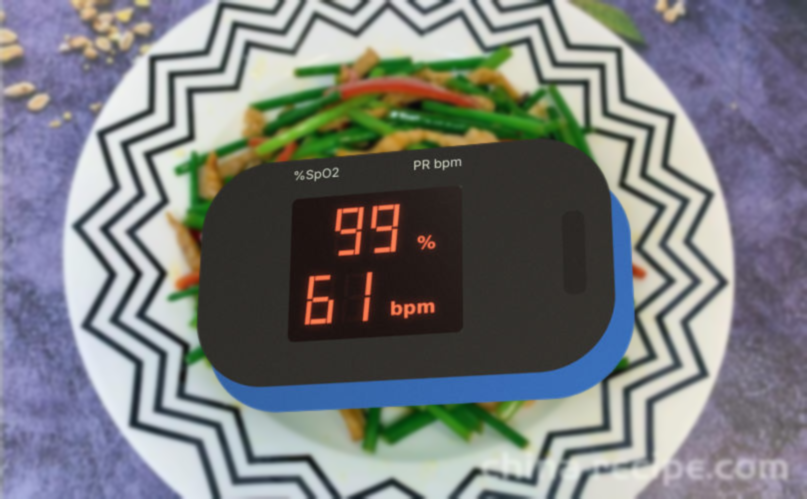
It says 61 bpm
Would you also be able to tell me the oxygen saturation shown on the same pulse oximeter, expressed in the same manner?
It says 99 %
